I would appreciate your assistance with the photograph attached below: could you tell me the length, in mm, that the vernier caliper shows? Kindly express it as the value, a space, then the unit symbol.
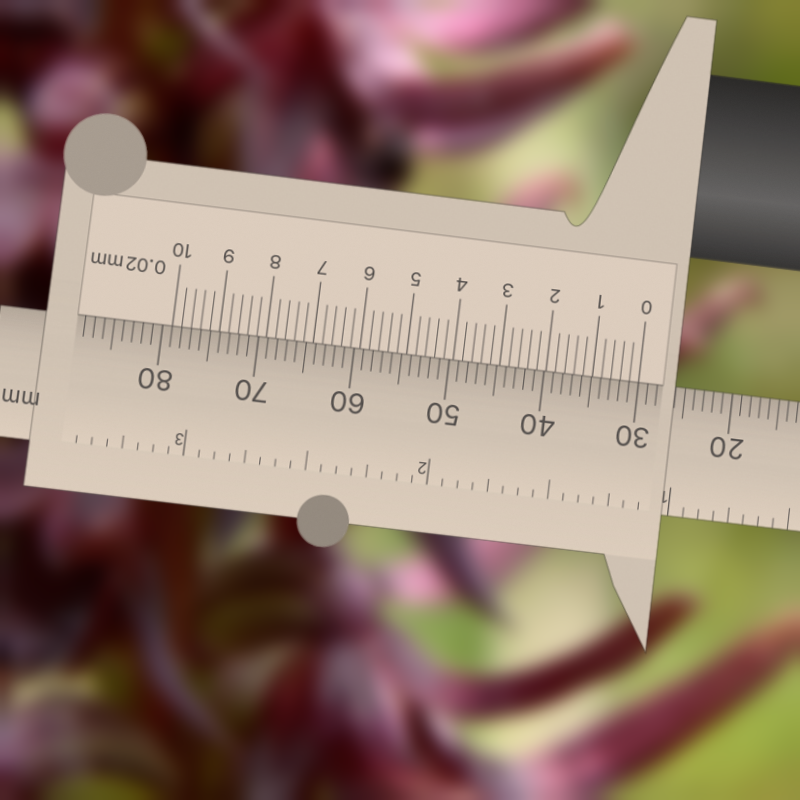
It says 30.0 mm
